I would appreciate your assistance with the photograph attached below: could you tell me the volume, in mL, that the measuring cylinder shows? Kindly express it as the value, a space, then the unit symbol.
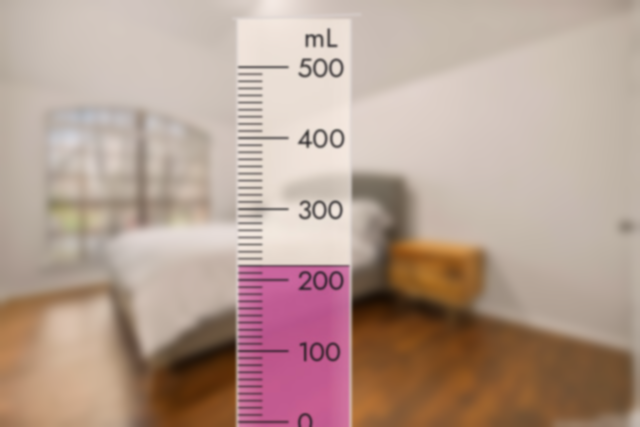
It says 220 mL
